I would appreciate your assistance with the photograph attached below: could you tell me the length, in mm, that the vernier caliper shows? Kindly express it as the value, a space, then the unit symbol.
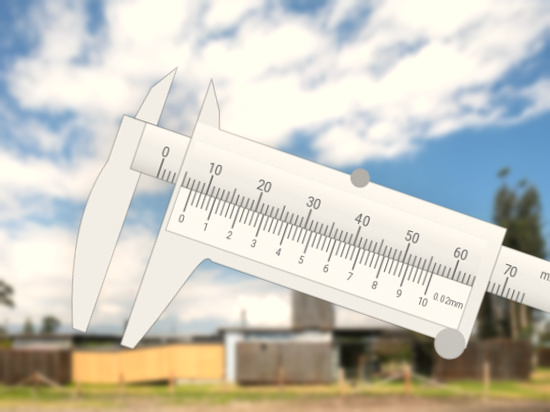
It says 7.0 mm
